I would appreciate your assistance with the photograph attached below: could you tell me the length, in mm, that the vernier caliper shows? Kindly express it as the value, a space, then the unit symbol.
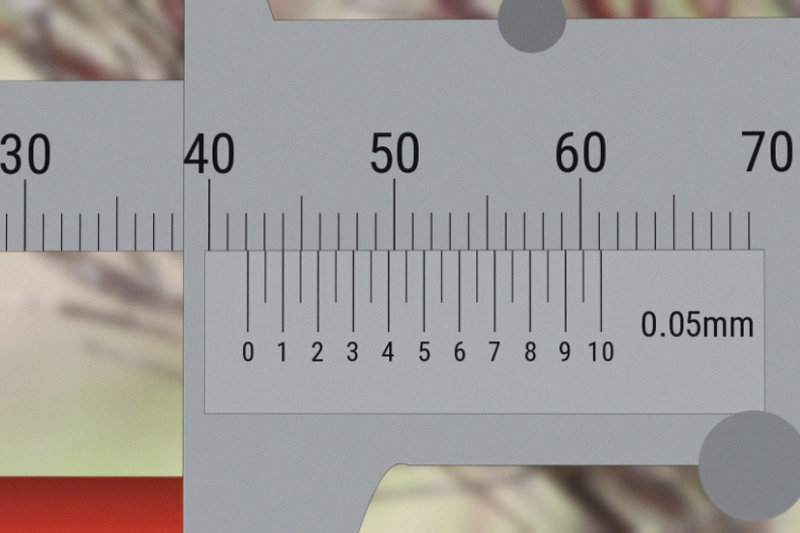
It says 42.1 mm
